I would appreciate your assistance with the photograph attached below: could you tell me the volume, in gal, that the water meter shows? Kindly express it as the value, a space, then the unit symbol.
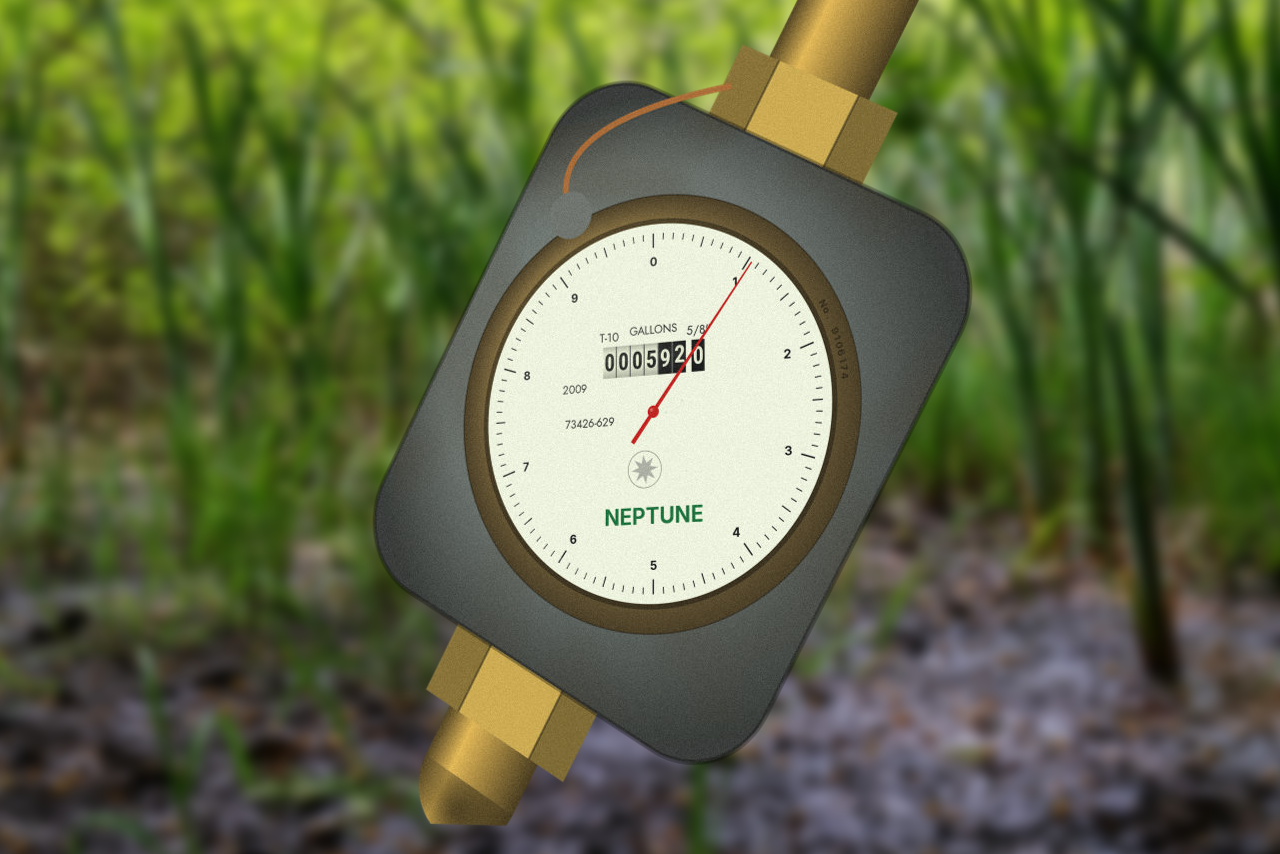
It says 5921.0 gal
